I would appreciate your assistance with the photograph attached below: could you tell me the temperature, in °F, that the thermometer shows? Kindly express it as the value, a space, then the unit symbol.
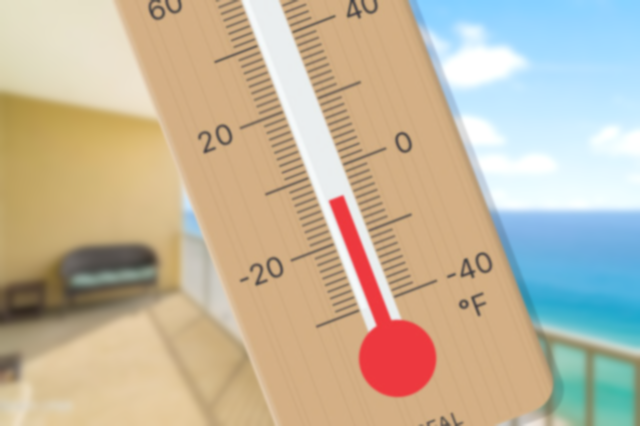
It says -8 °F
